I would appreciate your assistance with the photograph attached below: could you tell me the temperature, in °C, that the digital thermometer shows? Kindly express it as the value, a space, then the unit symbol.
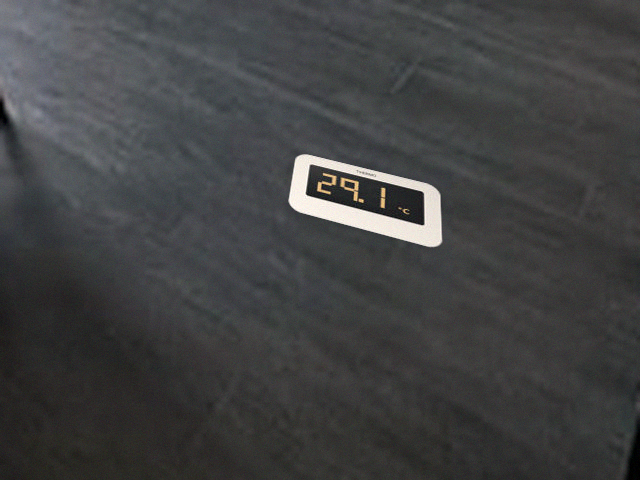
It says 29.1 °C
